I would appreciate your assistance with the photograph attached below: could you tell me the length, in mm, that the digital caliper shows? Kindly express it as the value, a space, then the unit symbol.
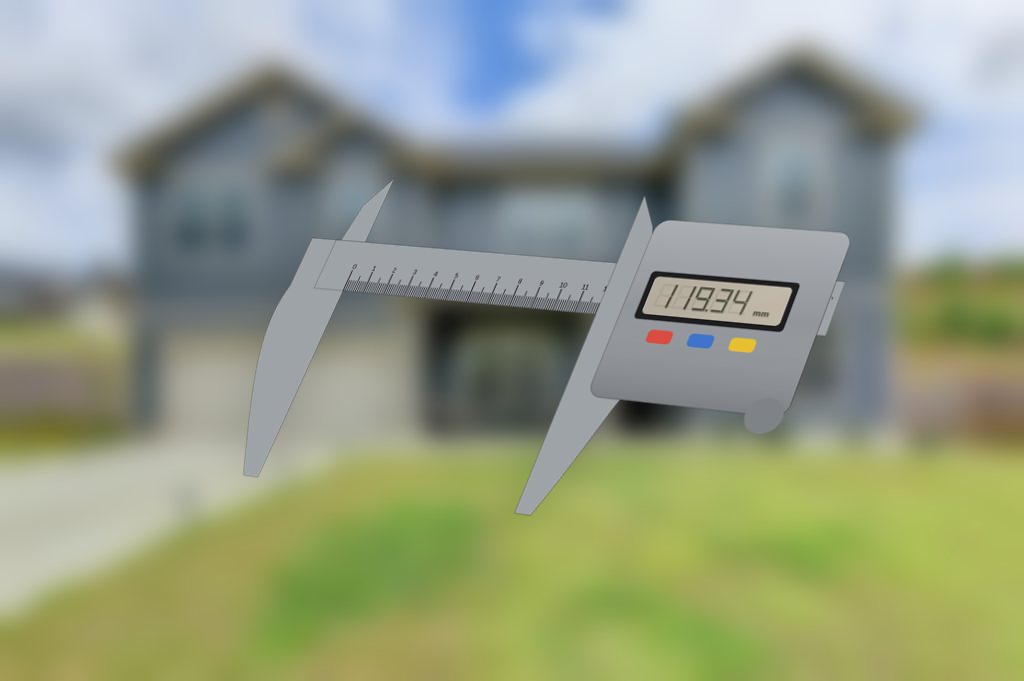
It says 119.34 mm
